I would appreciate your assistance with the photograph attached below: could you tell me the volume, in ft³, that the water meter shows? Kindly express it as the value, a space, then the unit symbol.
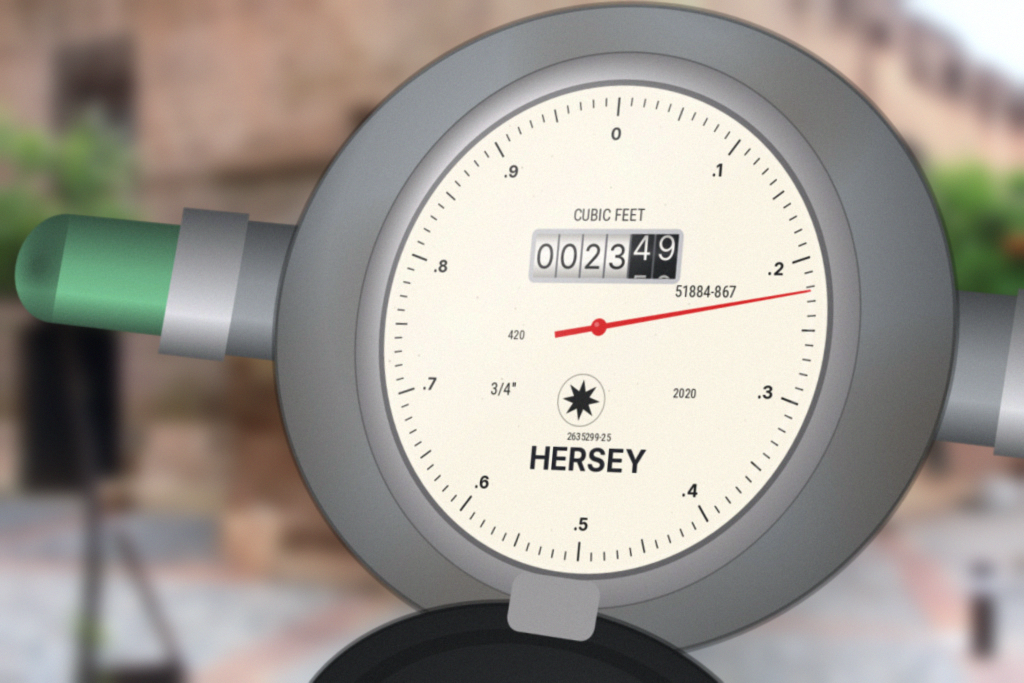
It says 2349.22 ft³
